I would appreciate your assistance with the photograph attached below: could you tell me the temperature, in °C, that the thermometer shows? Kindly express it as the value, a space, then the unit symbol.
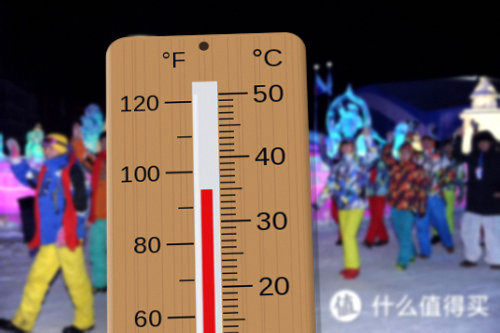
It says 35 °C
